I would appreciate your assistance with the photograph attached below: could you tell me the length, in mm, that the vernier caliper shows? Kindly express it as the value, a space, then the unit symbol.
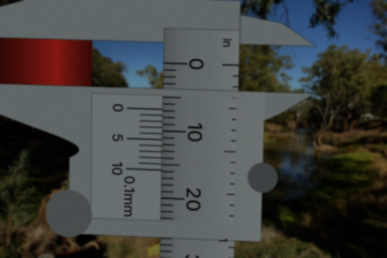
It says 6.8 mm
